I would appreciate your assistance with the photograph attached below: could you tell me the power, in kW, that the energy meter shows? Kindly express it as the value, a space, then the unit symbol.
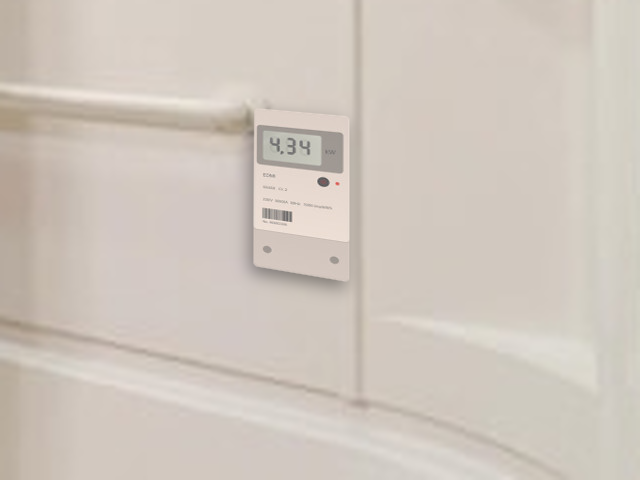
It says 4.34 kW
